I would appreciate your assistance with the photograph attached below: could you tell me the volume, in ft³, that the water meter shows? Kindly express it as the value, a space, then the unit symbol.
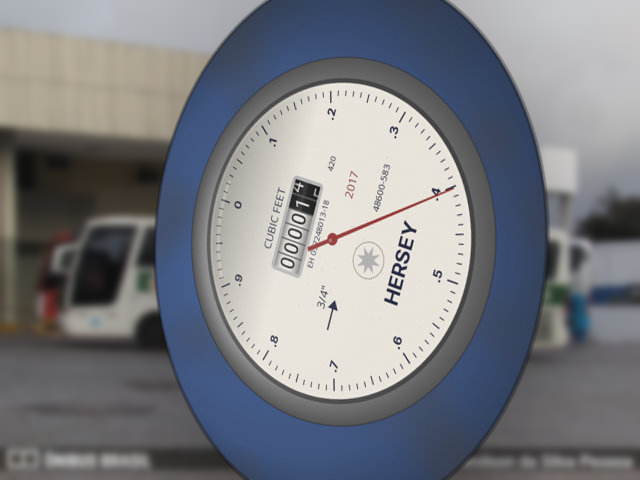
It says 14.40 ft³
